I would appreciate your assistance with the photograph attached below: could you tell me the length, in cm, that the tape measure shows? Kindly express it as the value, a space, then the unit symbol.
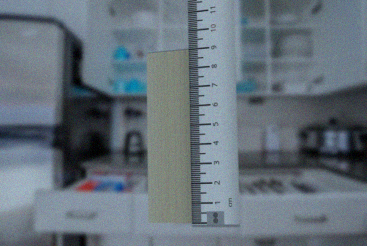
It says 9 cm
